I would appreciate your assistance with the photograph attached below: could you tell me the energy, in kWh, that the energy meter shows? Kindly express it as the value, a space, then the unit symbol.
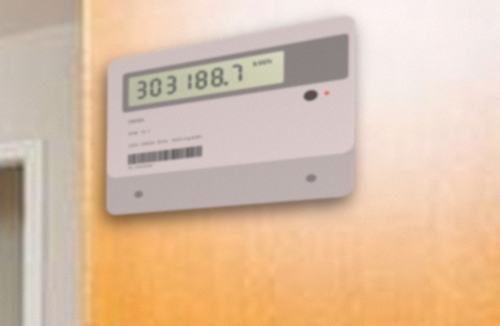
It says 303188.7 kWh
